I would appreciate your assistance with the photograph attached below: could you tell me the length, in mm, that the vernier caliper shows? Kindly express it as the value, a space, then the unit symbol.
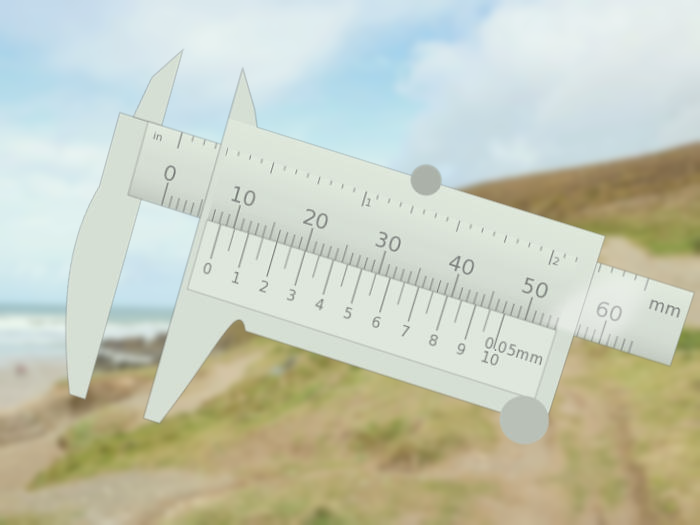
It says 8.2 mm
